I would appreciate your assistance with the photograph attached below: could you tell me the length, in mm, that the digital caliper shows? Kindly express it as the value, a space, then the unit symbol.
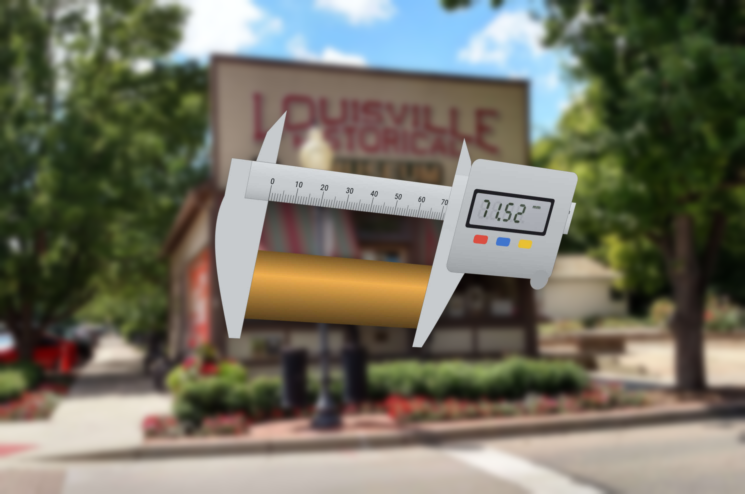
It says 71.52 mm
